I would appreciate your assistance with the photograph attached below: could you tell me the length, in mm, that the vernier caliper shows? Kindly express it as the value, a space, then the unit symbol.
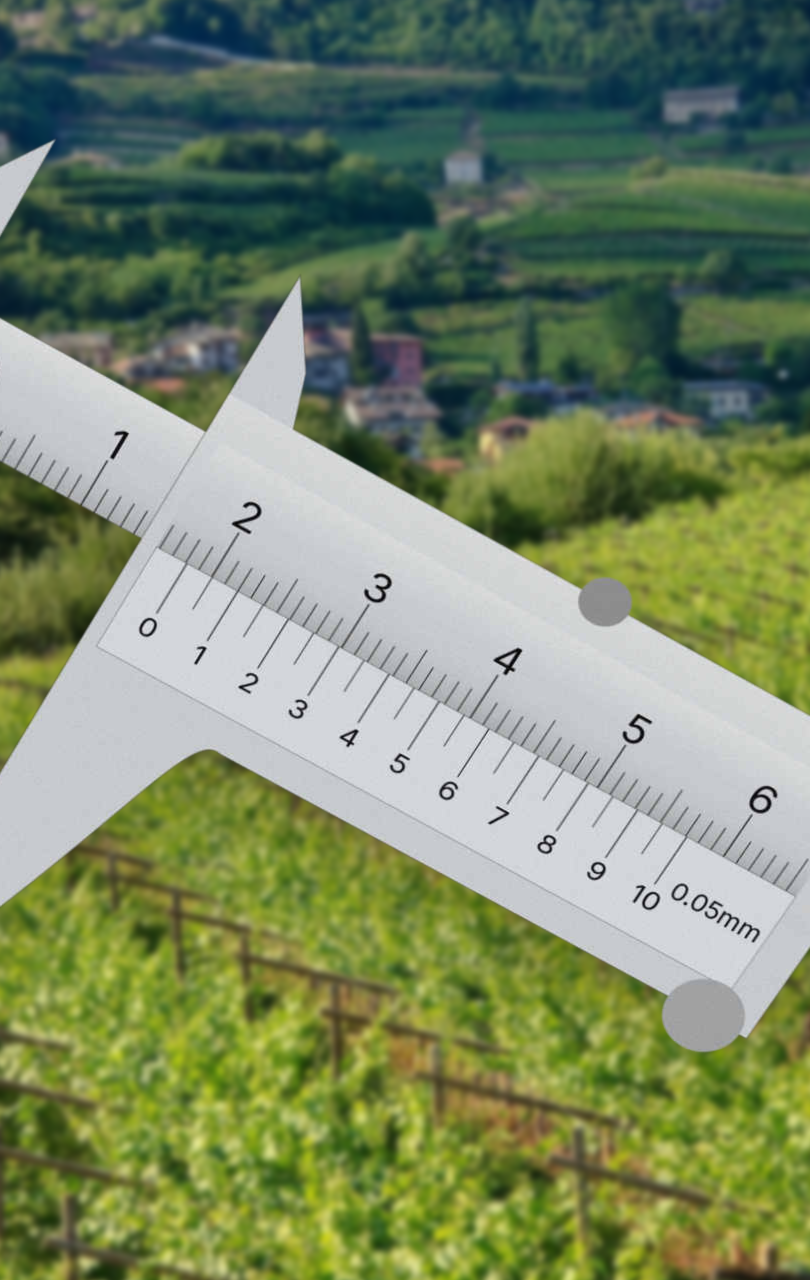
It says 18.1 mm
